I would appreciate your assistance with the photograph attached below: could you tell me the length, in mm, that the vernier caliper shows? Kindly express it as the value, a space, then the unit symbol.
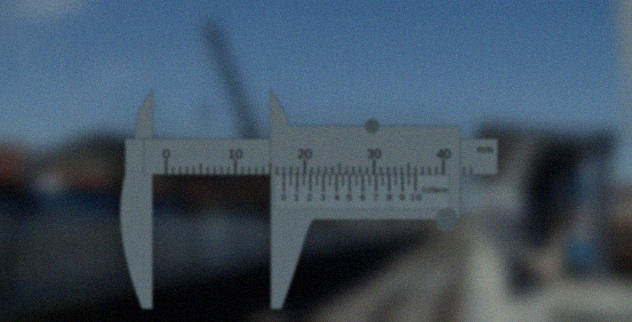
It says 17.0 mm
